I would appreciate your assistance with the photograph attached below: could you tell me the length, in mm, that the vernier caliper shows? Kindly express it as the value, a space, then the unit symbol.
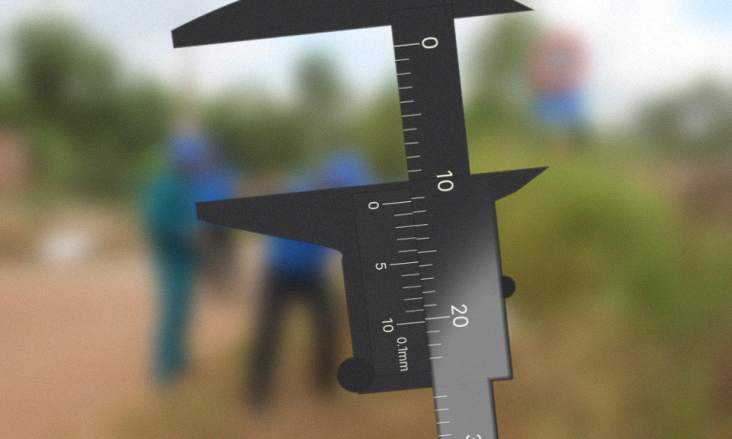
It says 11.2 mm
